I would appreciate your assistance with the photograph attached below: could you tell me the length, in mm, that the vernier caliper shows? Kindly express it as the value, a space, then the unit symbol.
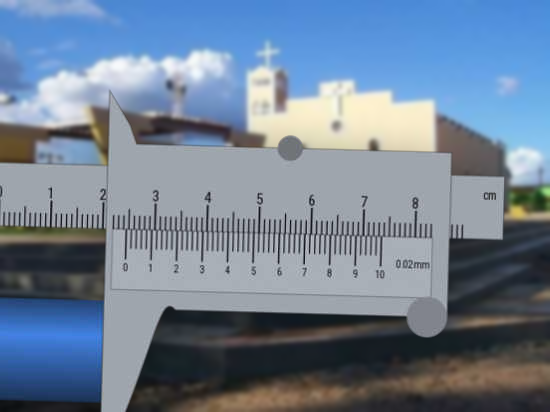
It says 24.5 mm
